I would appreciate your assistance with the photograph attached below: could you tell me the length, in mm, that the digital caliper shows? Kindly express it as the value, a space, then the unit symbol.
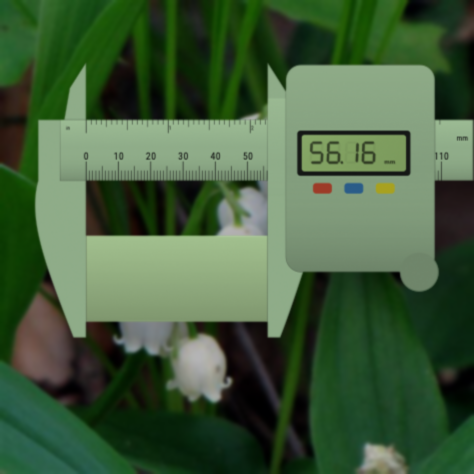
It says 56.16 mm
